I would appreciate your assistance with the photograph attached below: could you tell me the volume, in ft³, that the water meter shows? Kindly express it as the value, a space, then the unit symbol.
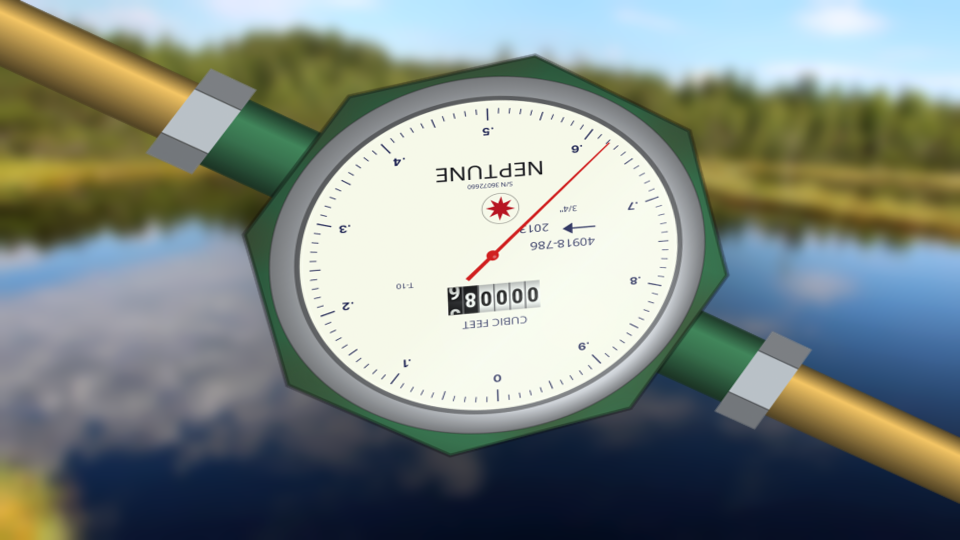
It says 85.62 ft³
